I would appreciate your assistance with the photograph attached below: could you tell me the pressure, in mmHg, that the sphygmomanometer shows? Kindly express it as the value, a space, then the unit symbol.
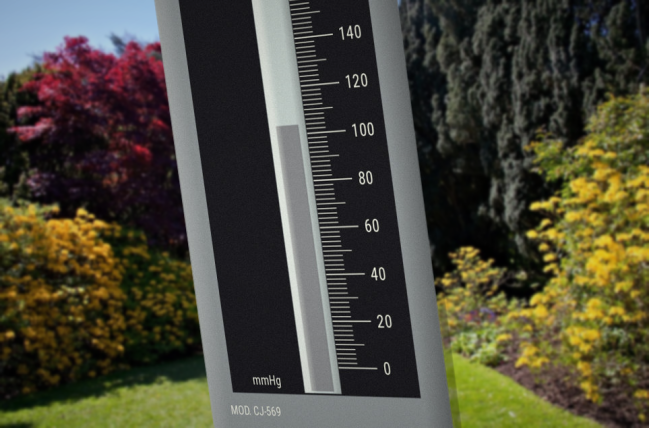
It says 104 mmHg
